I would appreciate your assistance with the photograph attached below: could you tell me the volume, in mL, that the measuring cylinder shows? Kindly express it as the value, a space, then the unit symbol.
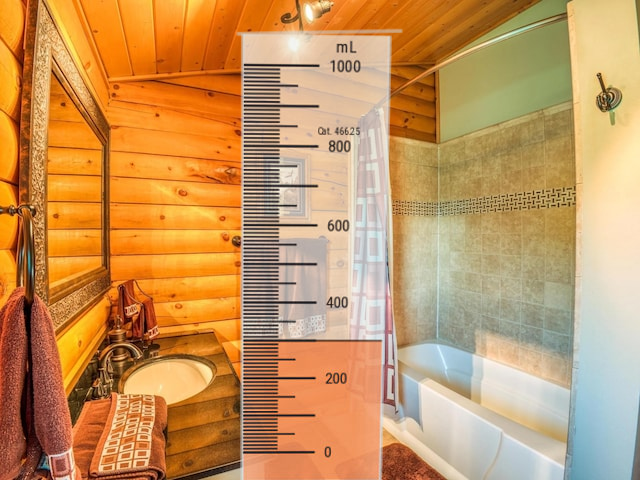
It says 300 mL
